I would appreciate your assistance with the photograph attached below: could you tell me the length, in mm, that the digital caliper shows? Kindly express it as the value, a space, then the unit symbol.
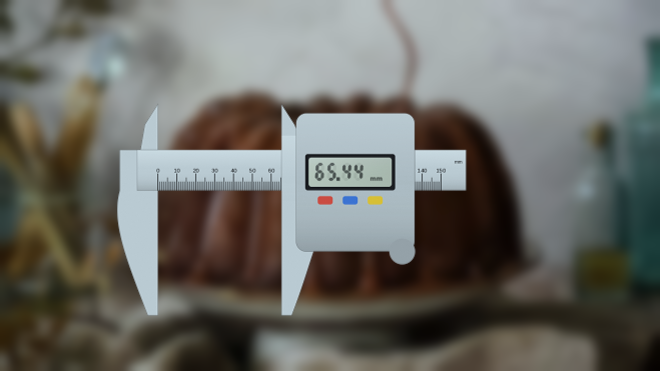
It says 65.44 mm
